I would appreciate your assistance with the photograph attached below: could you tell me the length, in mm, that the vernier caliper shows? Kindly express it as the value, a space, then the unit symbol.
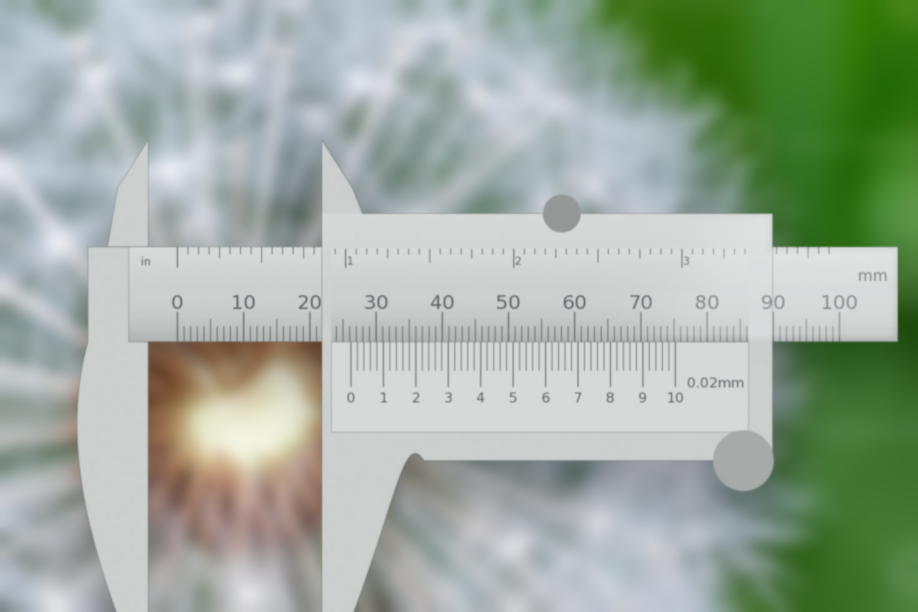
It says 26.2 mm
